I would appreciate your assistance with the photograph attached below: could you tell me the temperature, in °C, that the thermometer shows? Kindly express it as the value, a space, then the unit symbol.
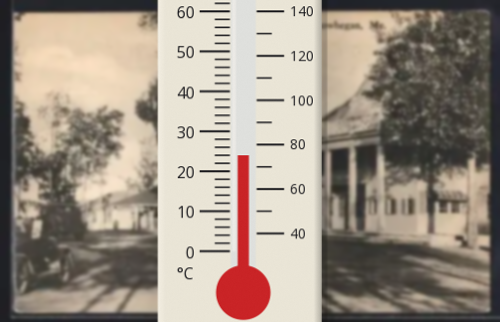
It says 24 °C
